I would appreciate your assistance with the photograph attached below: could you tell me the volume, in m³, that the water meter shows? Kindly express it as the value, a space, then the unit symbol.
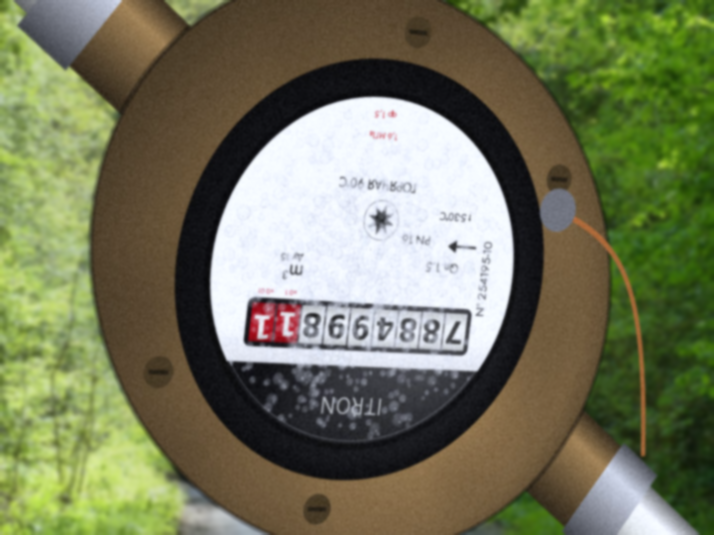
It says 7884998.11 m³
